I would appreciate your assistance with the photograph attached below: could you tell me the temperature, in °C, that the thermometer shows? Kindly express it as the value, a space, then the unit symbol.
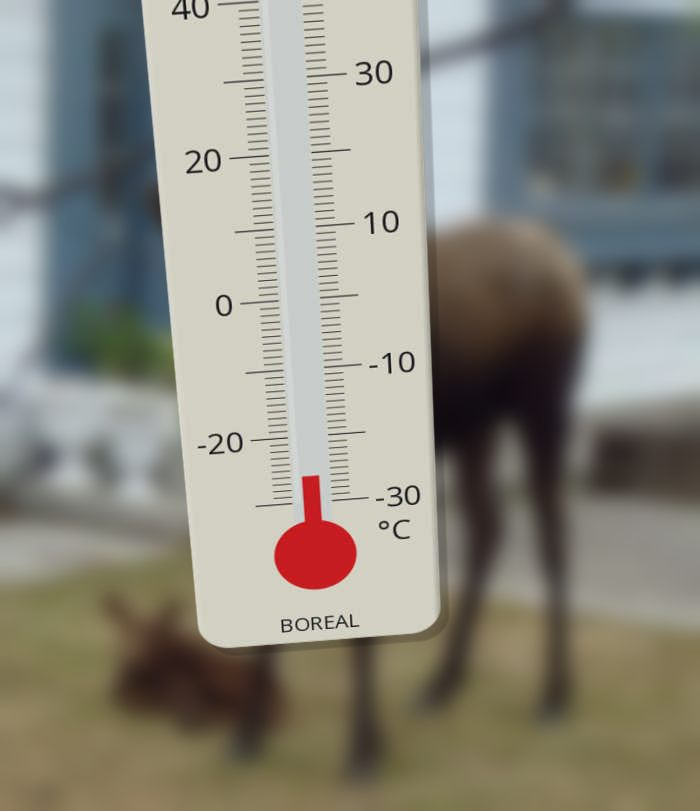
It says -26 °C
